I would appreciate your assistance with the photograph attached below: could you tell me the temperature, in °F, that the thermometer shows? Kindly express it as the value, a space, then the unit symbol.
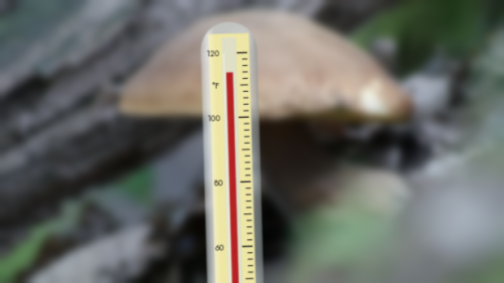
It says 114 °F
